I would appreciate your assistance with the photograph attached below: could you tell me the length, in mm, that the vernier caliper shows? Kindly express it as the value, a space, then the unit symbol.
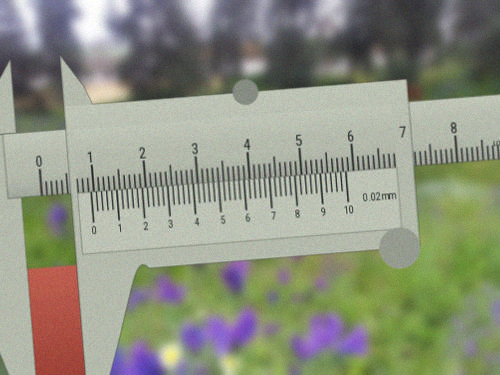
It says 9.5 mm
